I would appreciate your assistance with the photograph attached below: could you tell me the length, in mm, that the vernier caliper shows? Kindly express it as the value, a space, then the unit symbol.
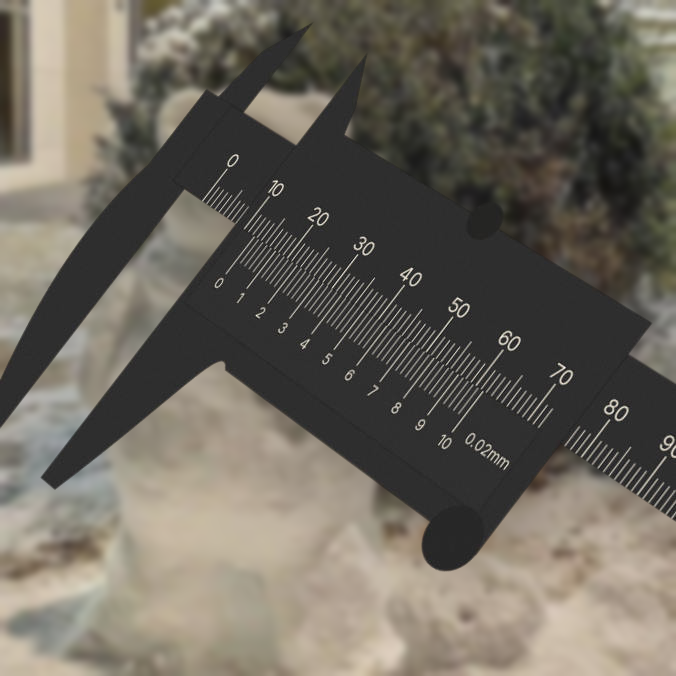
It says 12.5 mm
